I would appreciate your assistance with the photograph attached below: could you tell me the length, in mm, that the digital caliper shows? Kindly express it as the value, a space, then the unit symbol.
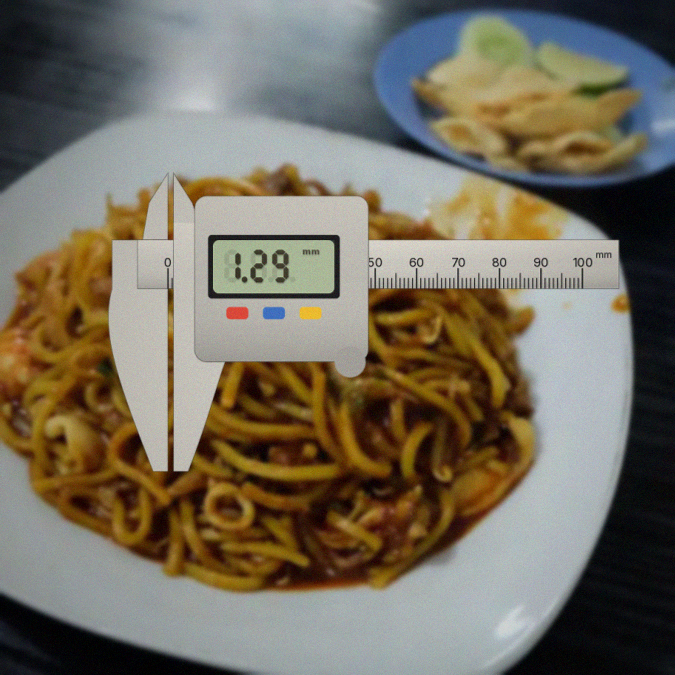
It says 1.29 mm
